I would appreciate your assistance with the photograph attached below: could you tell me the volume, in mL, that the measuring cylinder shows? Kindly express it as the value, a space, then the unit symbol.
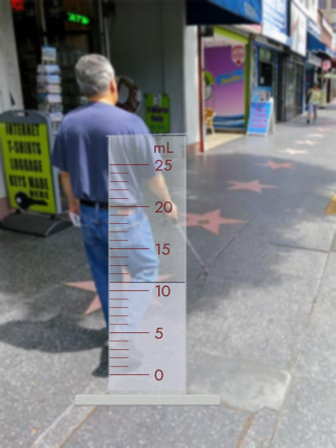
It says 11 mL
